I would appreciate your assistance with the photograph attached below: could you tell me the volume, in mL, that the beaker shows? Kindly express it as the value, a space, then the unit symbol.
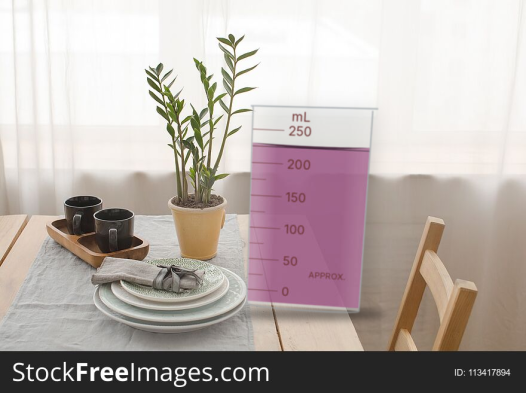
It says 225 mL
